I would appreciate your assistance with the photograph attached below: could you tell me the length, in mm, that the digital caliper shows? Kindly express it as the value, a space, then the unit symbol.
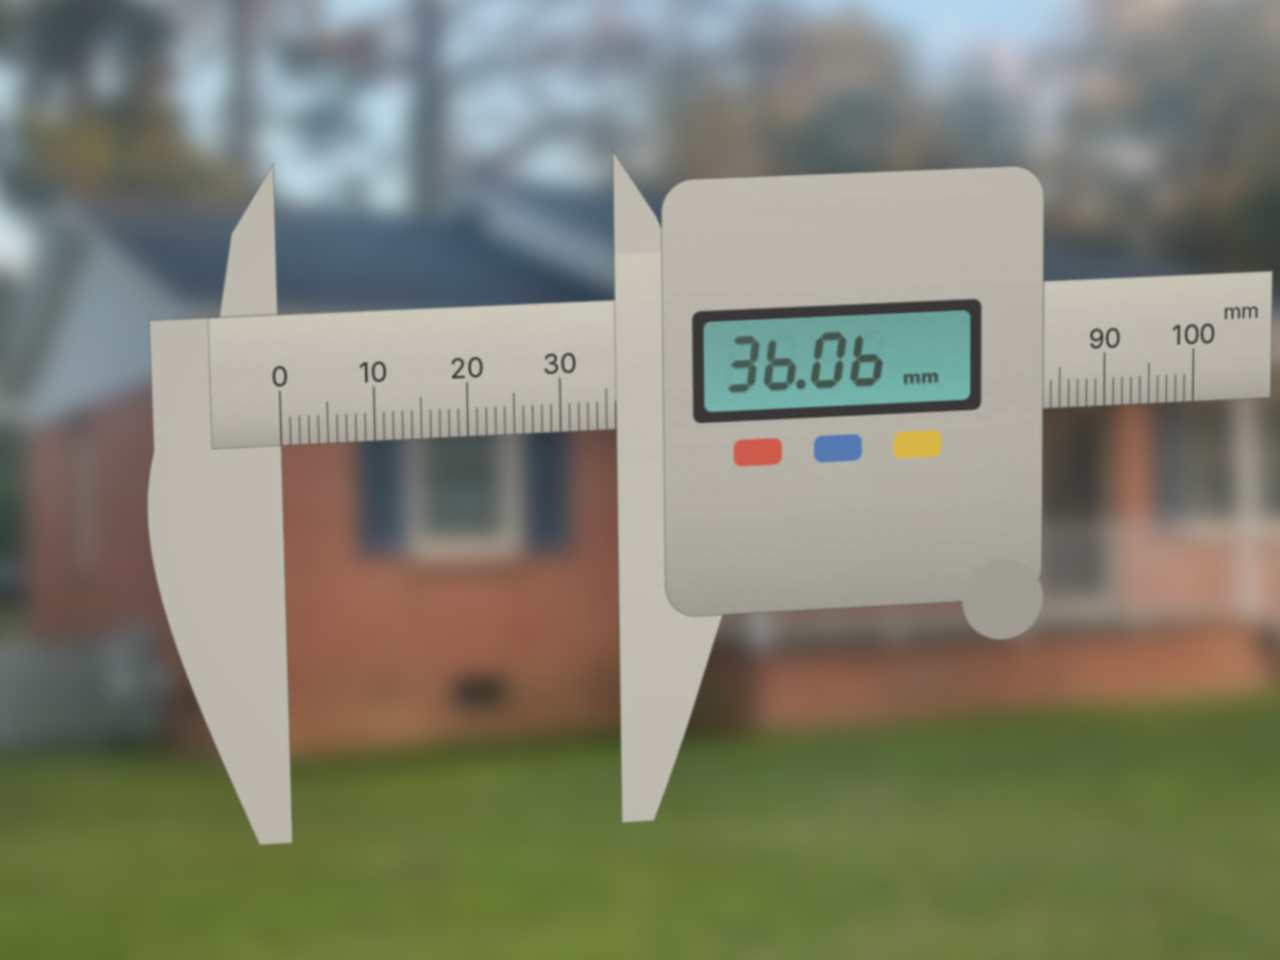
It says 36.06 mm
